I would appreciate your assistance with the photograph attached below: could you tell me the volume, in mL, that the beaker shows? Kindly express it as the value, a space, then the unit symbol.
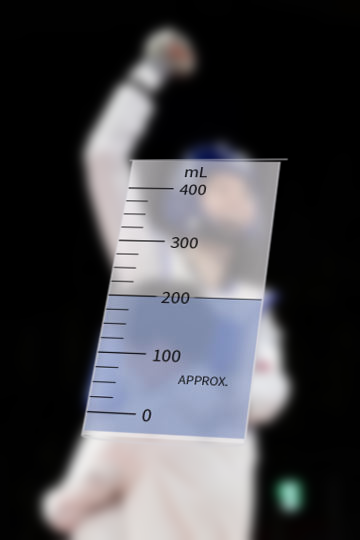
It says 200 mL
